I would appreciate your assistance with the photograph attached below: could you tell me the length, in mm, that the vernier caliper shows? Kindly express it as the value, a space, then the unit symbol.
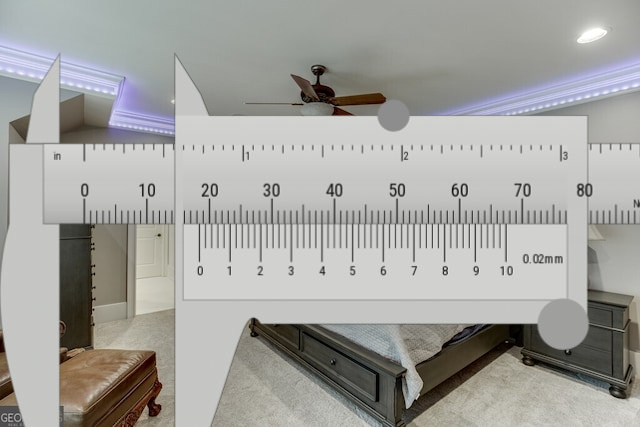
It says 18.4 mm
